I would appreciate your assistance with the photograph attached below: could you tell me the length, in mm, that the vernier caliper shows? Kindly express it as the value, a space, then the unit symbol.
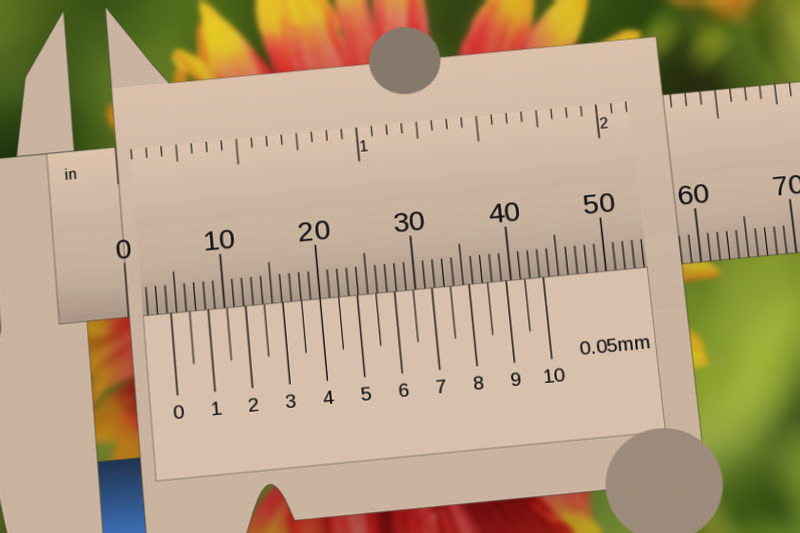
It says 4.4 mm
